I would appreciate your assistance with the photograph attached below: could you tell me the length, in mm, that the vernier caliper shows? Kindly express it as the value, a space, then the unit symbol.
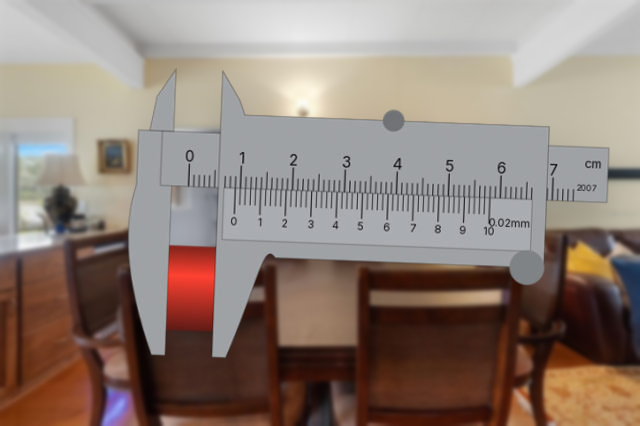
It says 9.0 mm
